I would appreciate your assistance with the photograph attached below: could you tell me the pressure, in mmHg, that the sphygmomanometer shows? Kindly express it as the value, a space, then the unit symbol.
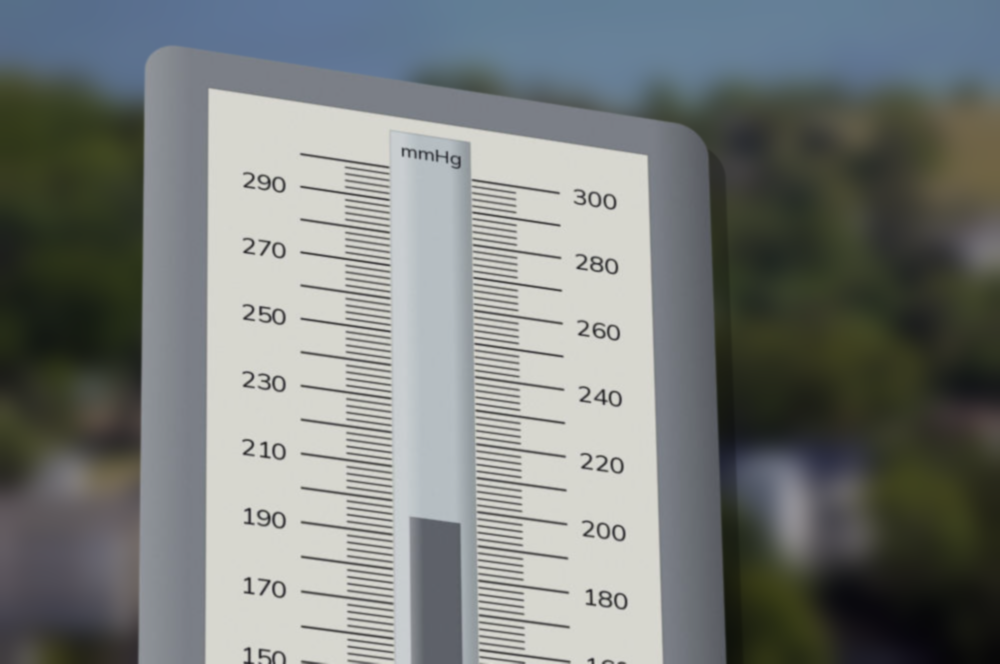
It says 196 mmHg
